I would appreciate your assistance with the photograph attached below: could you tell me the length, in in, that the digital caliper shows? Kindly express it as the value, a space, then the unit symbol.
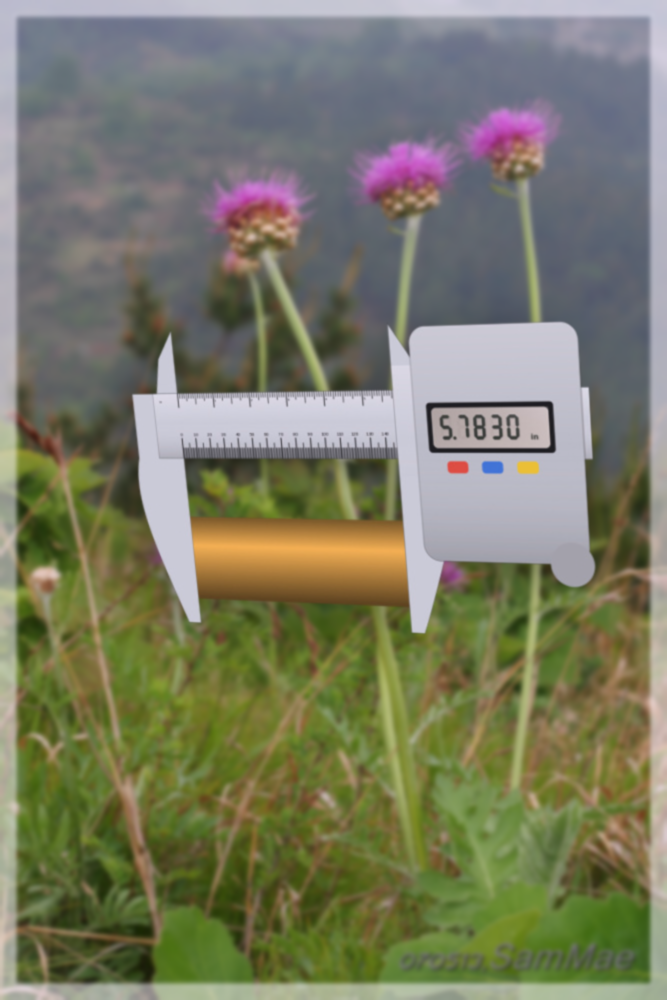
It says 5.7830 in
